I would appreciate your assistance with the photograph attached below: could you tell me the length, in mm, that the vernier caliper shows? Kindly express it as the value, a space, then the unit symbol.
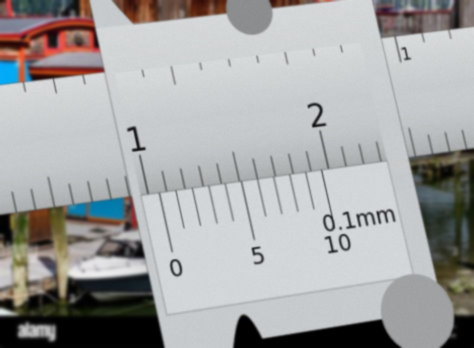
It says 10.6 mm
